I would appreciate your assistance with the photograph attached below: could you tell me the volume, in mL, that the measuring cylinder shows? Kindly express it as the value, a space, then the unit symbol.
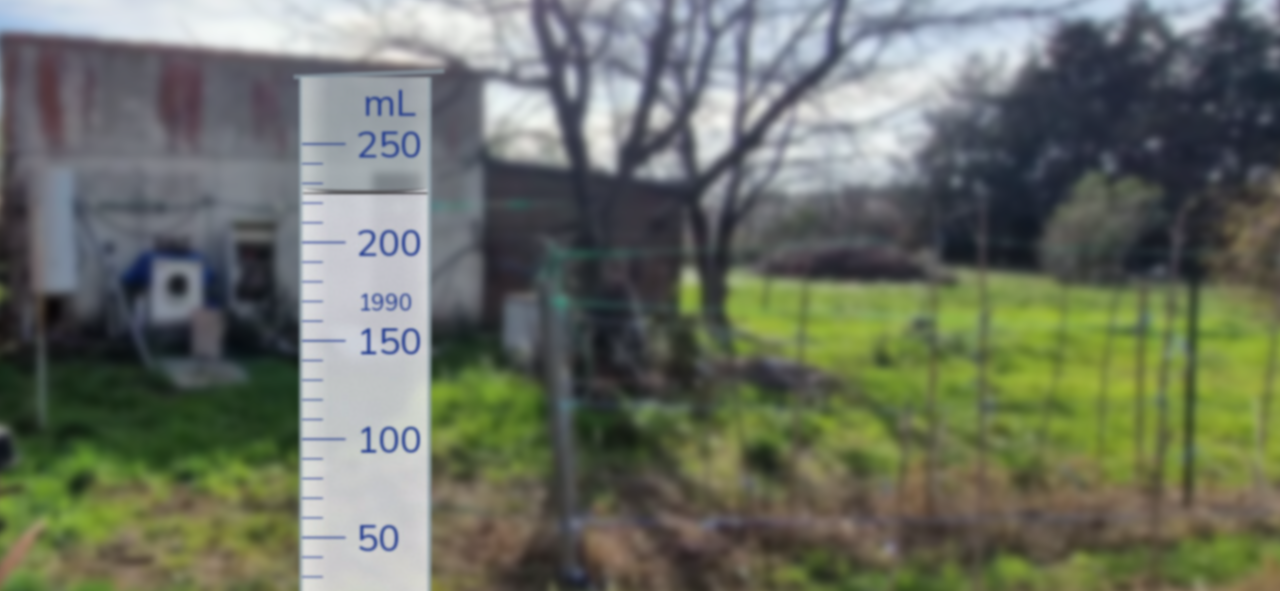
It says 225 mL
